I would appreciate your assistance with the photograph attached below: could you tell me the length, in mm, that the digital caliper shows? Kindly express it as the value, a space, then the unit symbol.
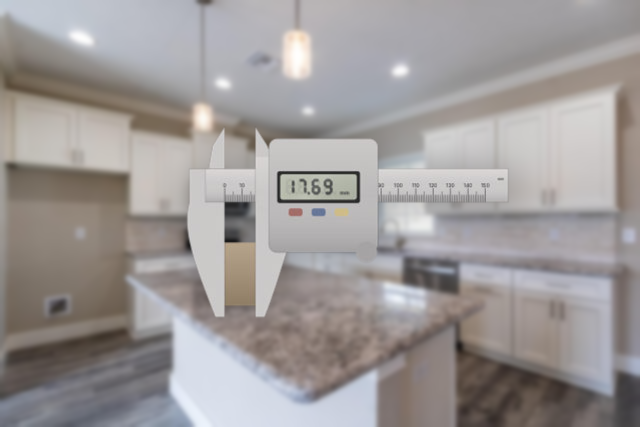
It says 17.69 mm
